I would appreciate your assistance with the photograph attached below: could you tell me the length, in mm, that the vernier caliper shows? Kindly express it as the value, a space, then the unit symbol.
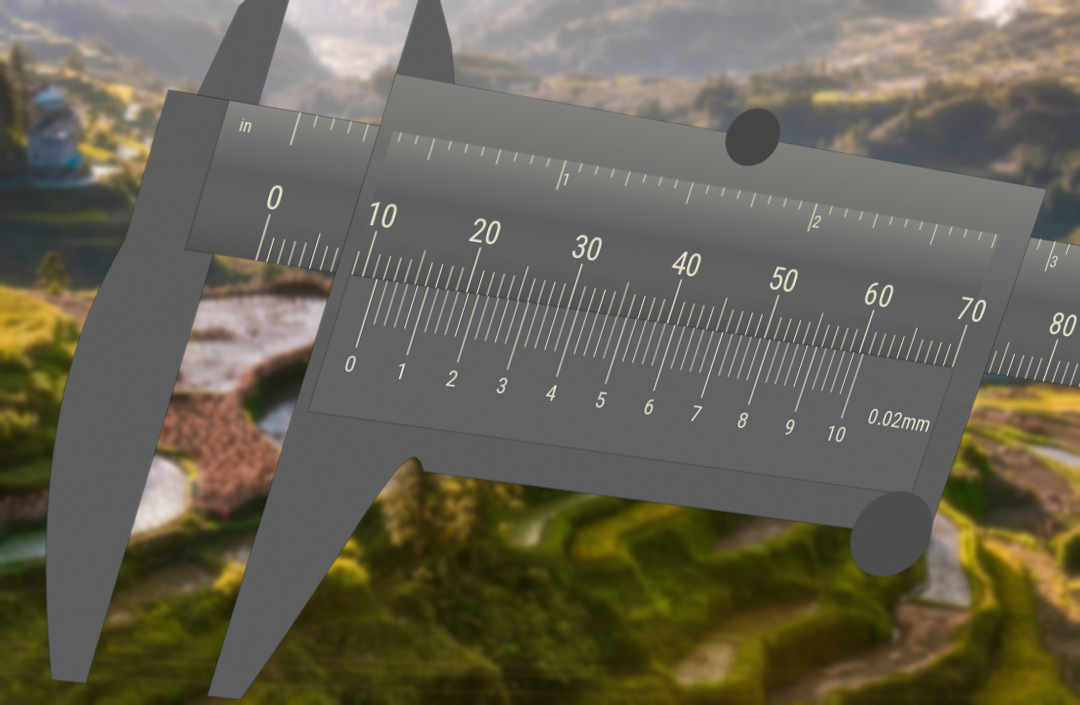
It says 11.4 mm
